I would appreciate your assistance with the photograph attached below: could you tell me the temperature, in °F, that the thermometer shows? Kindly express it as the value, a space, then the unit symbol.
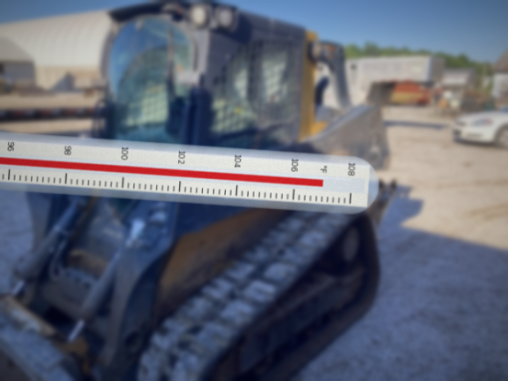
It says 107 °F
